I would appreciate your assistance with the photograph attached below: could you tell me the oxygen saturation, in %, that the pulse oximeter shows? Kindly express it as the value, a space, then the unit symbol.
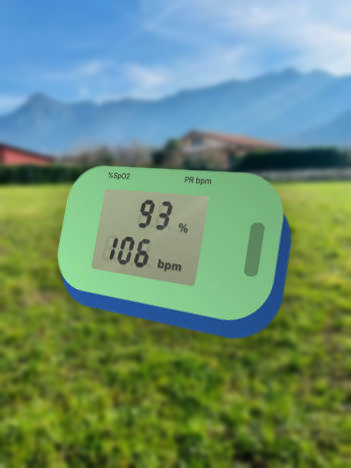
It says 93 %
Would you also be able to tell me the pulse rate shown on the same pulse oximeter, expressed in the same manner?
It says 106 bpm
